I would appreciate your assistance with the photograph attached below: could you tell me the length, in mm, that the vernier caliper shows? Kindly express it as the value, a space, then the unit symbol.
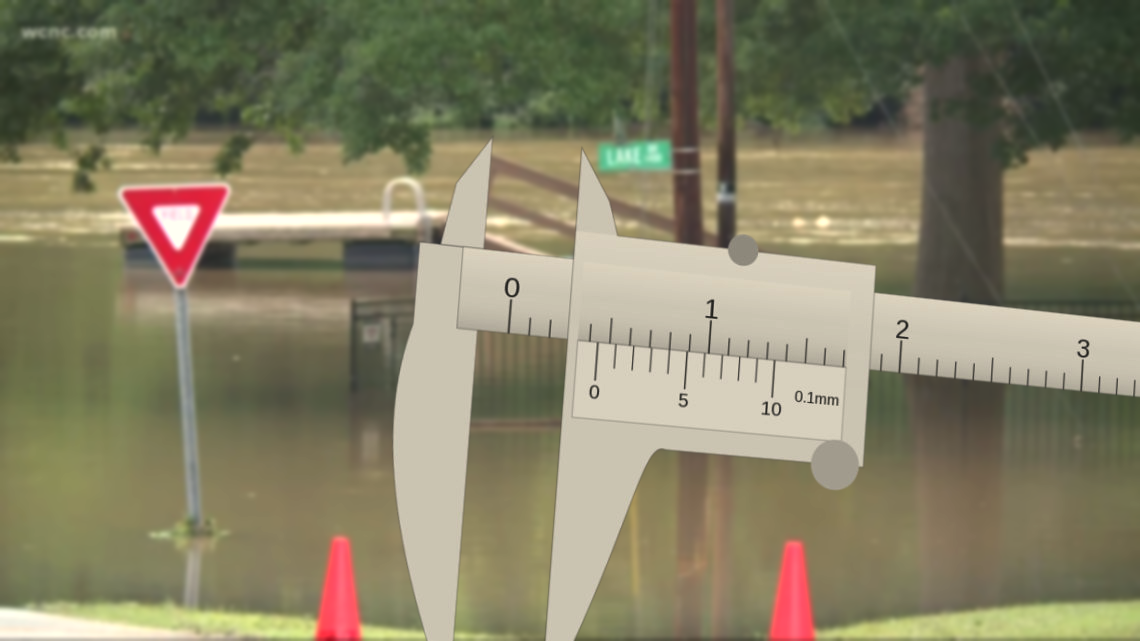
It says 4.4 mm
